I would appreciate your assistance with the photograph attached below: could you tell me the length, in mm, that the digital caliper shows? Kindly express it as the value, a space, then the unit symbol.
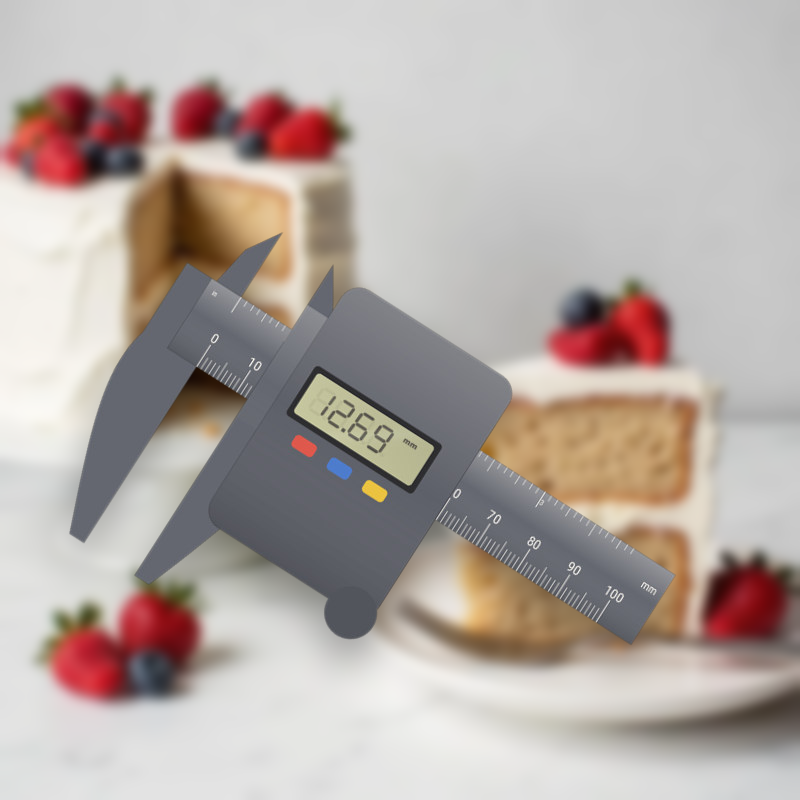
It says 12.69 mm
